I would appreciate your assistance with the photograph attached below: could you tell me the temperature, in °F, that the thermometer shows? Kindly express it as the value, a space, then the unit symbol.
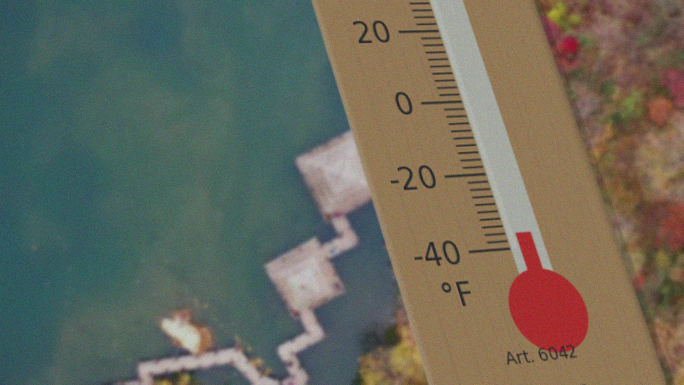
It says -36 °F
